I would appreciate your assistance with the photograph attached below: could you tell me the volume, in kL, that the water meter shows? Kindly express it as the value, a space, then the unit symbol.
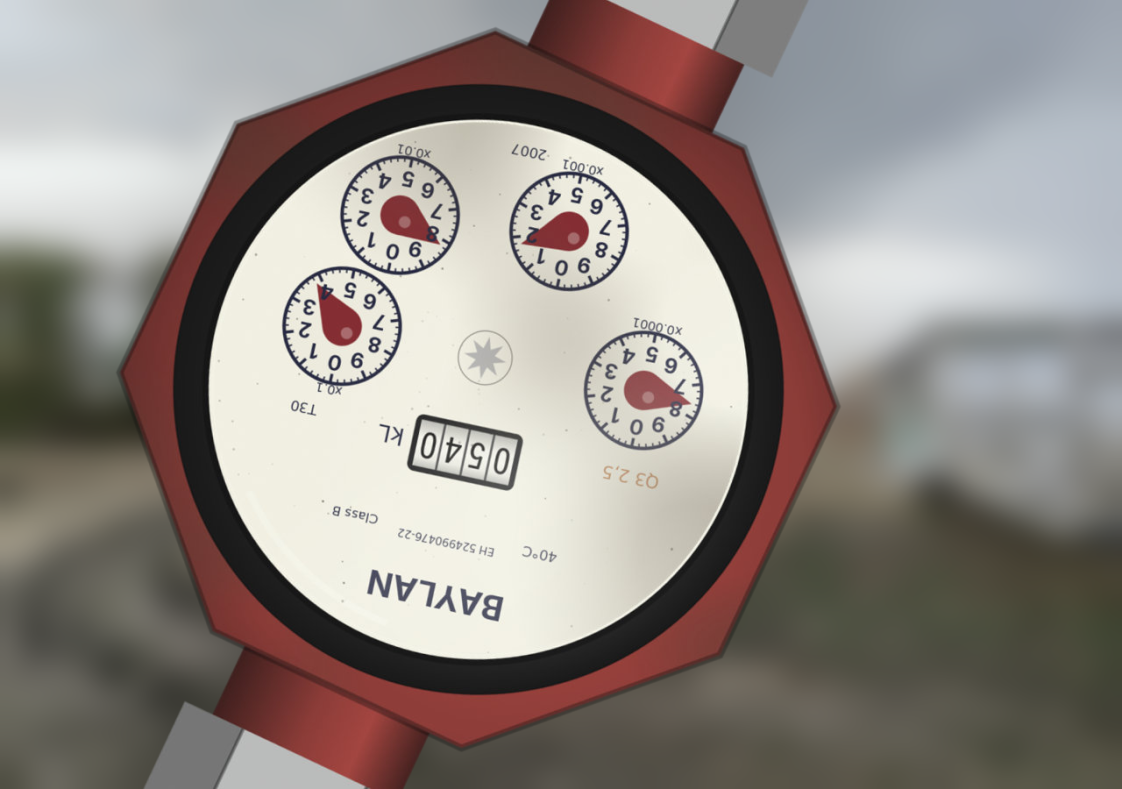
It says 540.3817 kL
